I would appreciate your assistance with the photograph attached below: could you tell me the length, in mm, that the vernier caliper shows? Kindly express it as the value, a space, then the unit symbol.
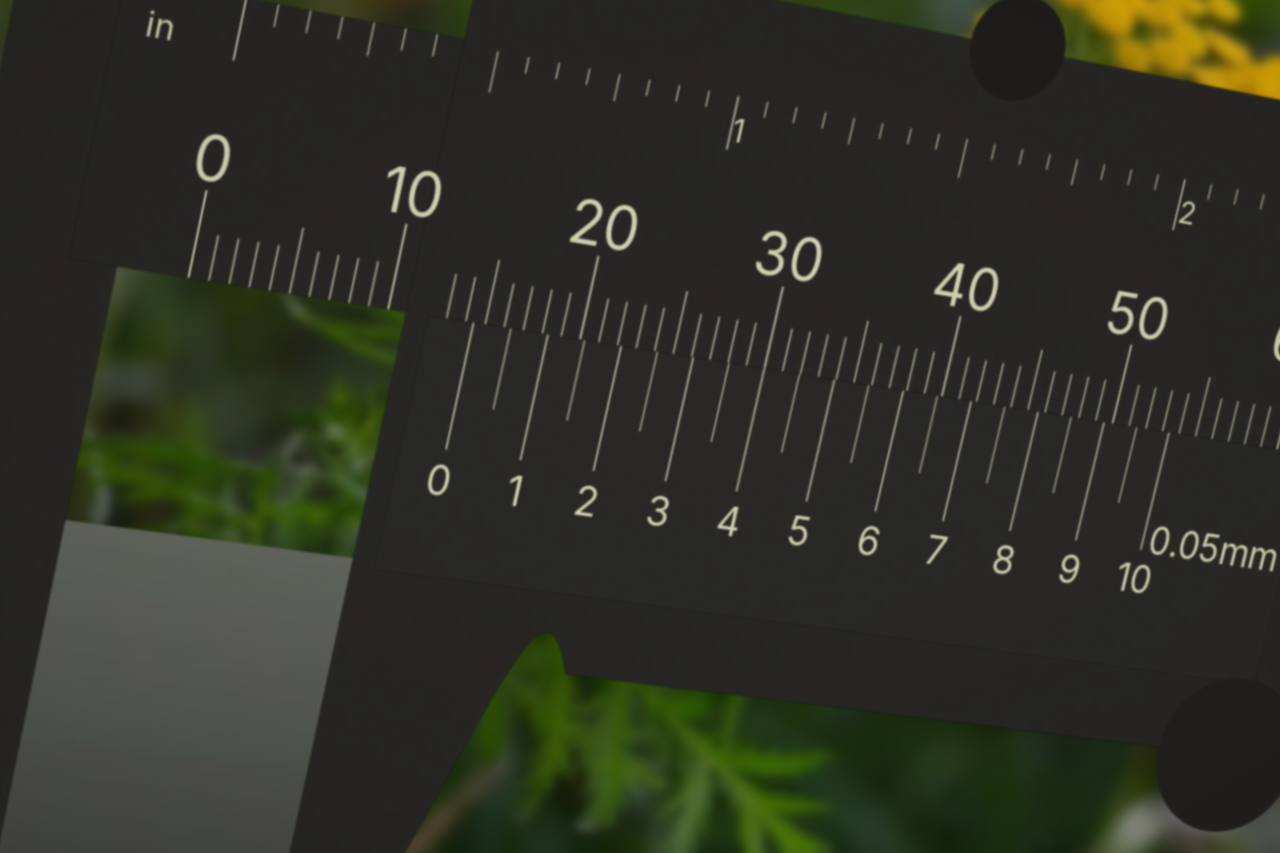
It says 14.4 mm
